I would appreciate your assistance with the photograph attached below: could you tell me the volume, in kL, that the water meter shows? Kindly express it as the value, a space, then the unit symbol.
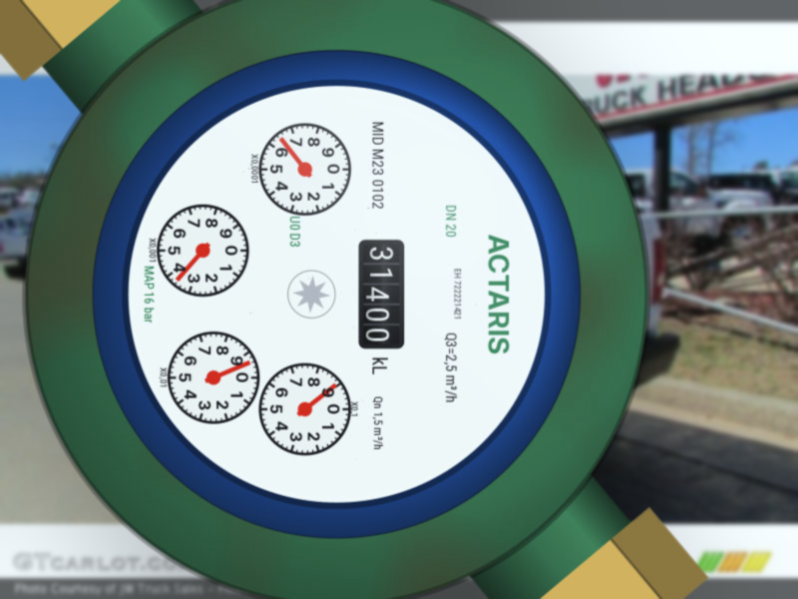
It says 31399.8936 kL
